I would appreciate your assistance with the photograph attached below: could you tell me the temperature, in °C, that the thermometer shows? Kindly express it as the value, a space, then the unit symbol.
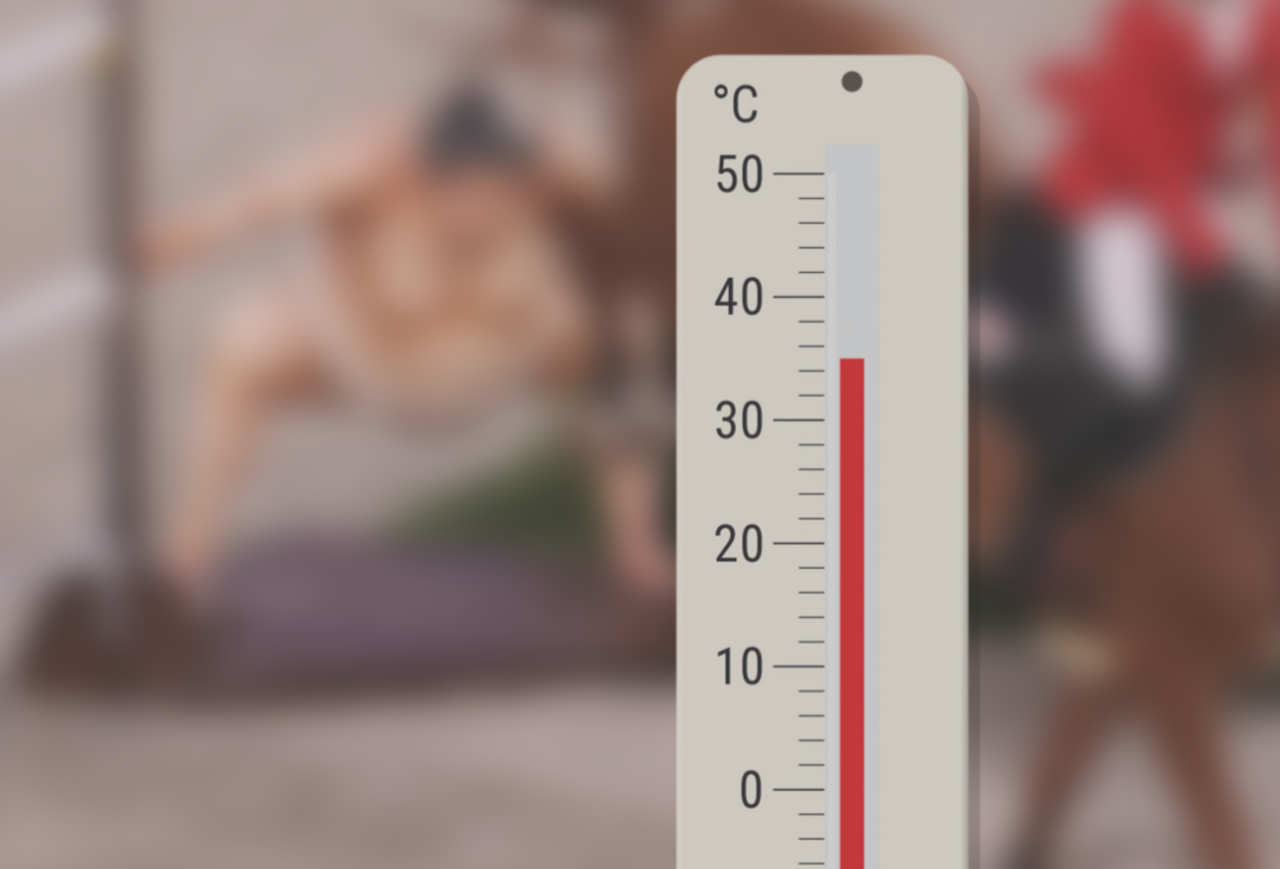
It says 35 °C
